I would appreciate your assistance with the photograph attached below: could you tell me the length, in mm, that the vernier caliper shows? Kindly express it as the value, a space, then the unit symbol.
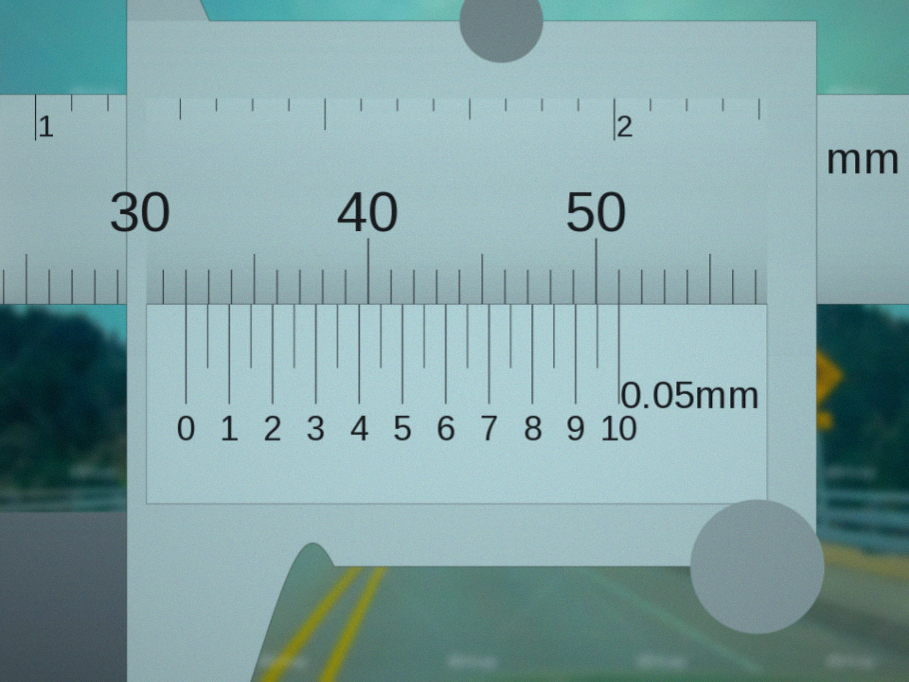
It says 32.00 mm
